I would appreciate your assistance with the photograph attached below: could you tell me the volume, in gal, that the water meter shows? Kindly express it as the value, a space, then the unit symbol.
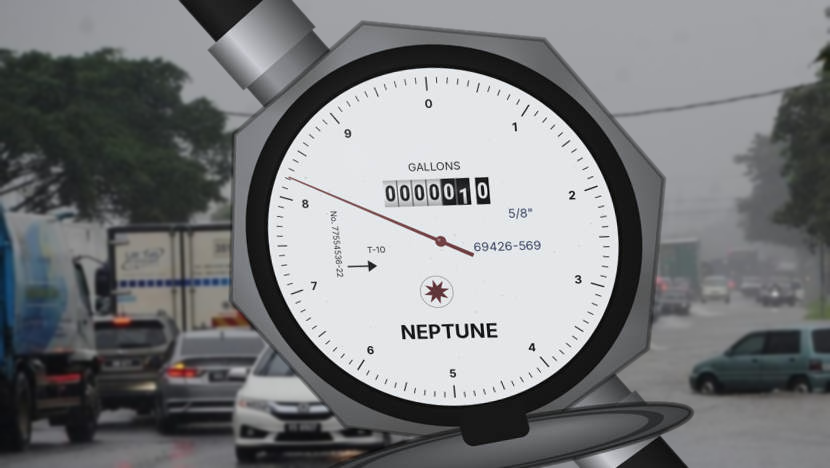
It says 8.2 gal
